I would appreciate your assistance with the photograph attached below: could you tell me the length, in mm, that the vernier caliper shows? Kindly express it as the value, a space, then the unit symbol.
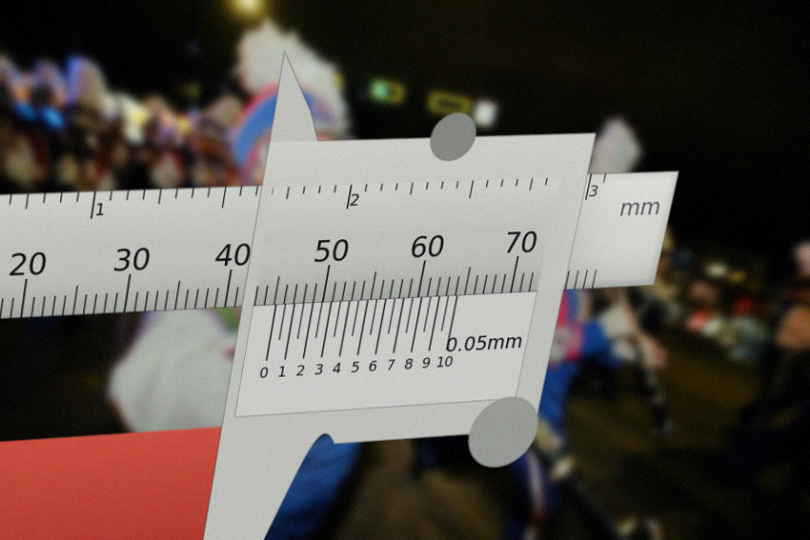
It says 45.2 mm
